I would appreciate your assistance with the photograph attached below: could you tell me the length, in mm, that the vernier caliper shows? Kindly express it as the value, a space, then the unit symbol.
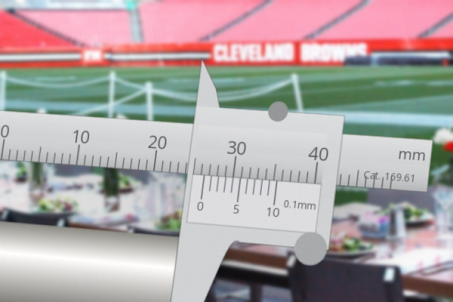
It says 26.4 mm
